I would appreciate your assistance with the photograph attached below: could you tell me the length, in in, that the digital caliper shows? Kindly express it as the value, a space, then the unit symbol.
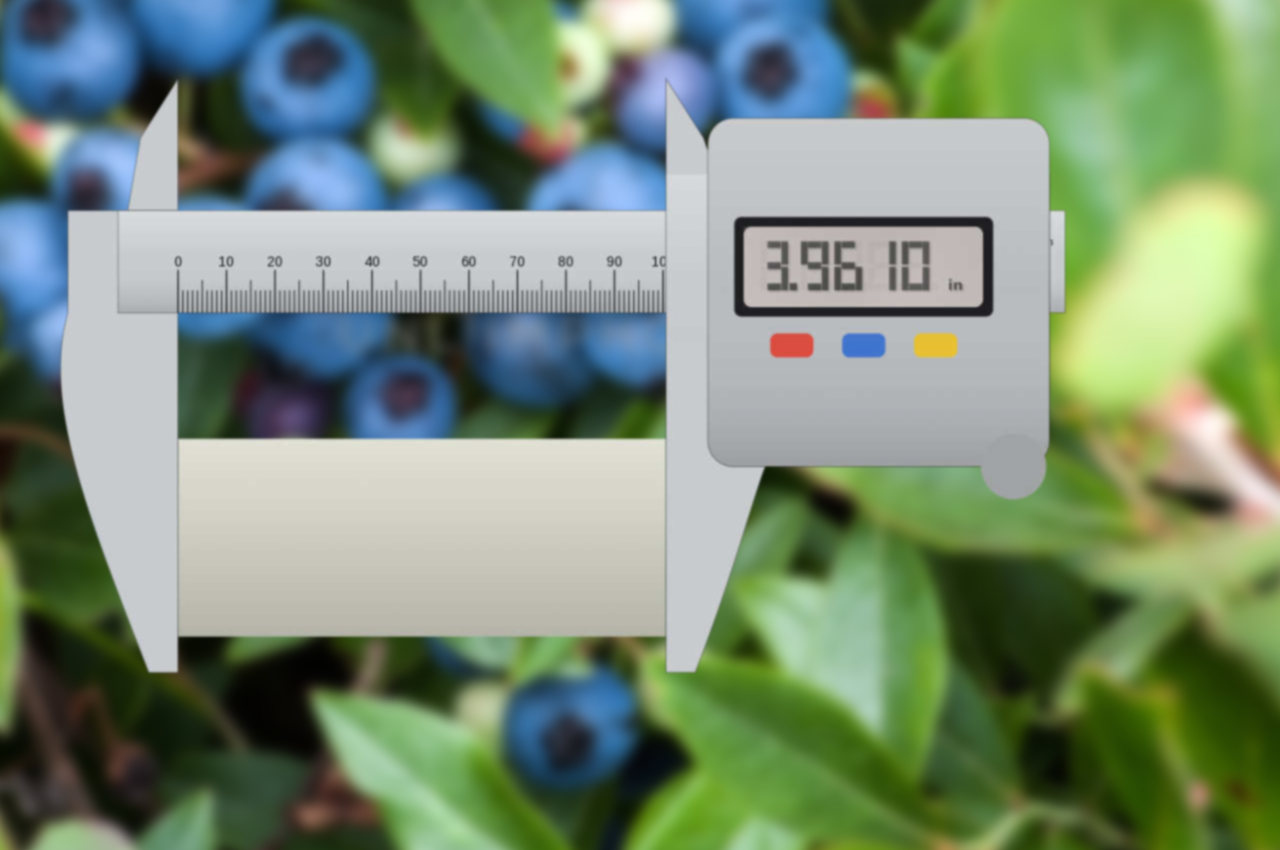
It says 3.9610 in
